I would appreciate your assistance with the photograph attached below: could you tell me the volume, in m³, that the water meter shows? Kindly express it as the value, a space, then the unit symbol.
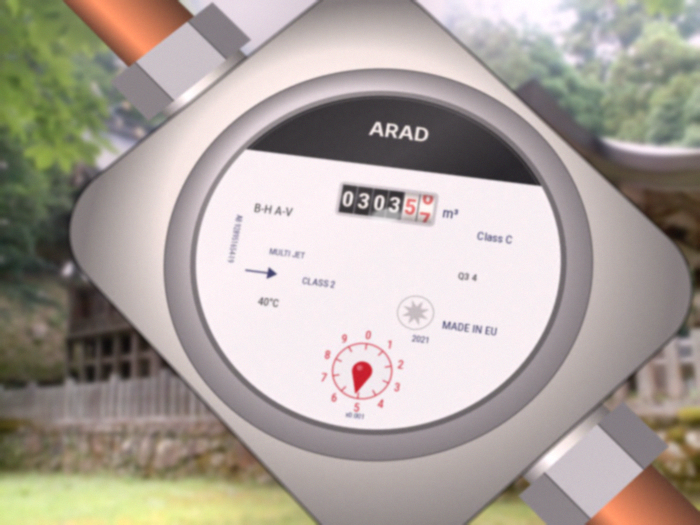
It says 303.565 m³
